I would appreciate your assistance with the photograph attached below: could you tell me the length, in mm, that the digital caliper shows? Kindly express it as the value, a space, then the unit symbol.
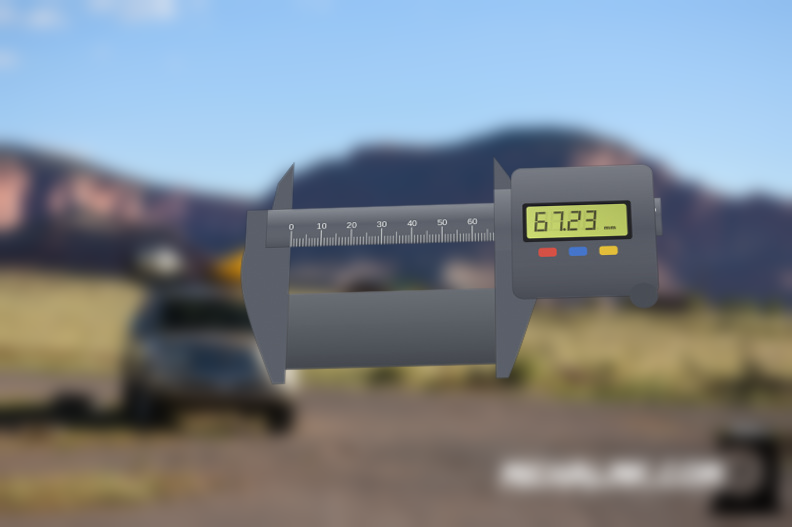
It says 67.23 mm
